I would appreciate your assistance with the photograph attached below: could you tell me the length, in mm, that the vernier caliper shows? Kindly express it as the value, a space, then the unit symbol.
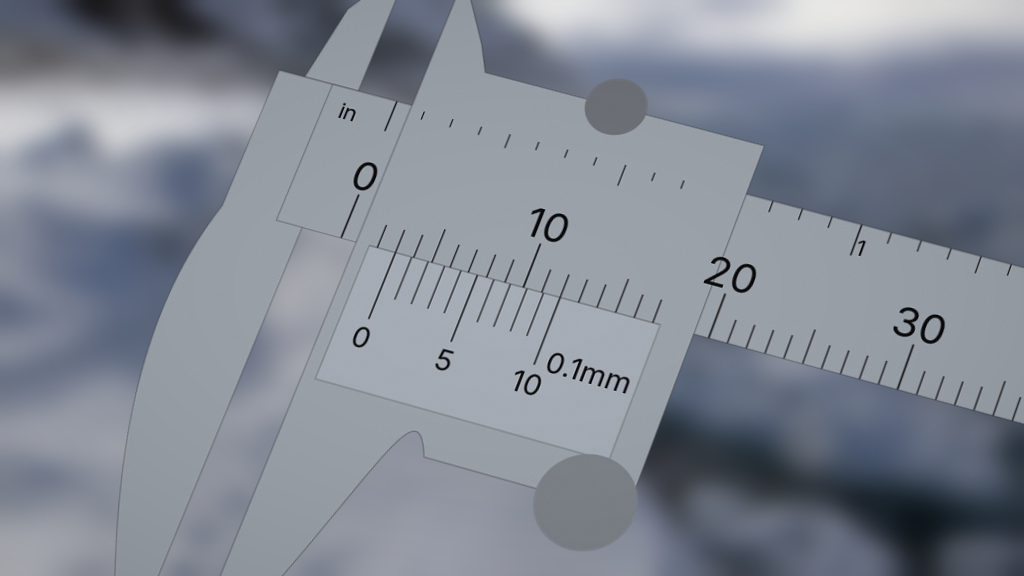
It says 3.0 mm
